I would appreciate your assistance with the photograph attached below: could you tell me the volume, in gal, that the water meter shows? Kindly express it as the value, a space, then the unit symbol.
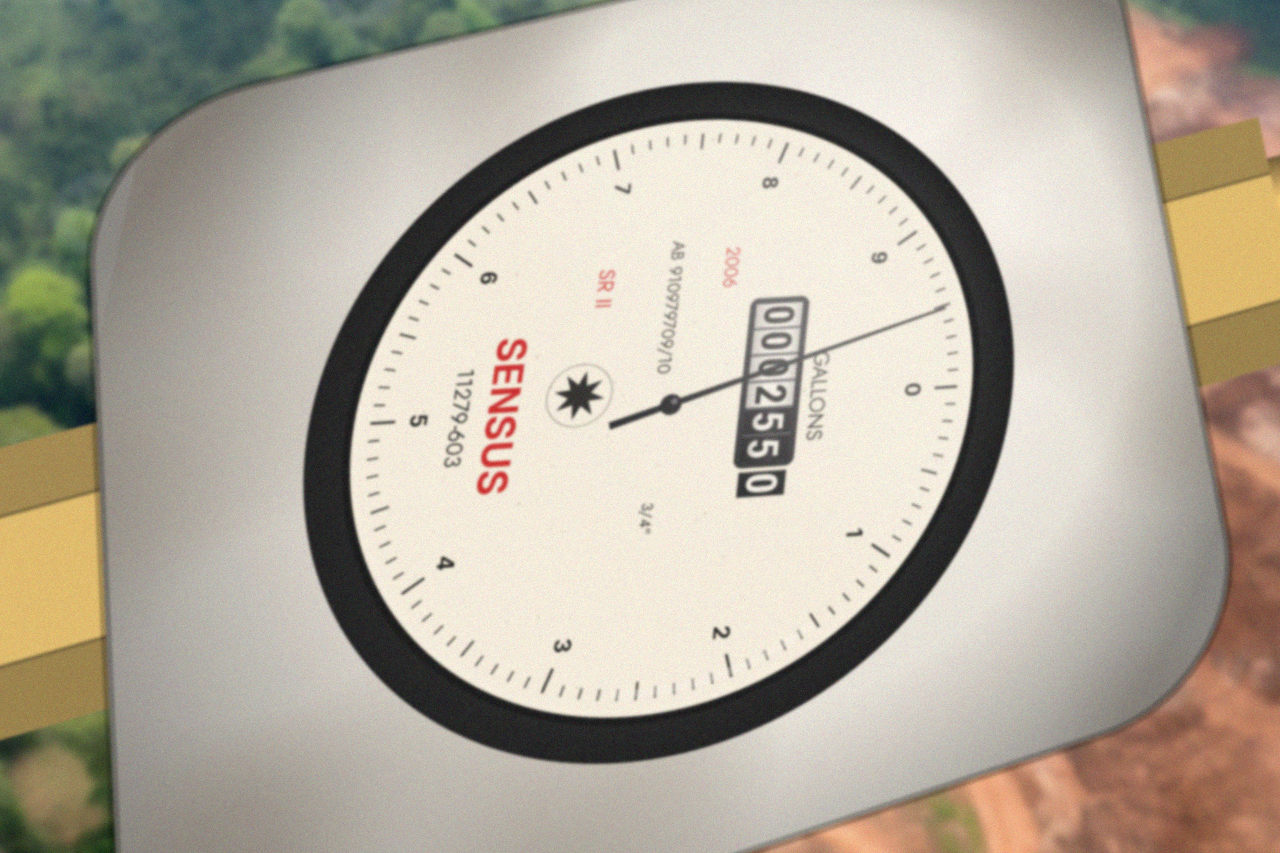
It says 2549.5 gal
